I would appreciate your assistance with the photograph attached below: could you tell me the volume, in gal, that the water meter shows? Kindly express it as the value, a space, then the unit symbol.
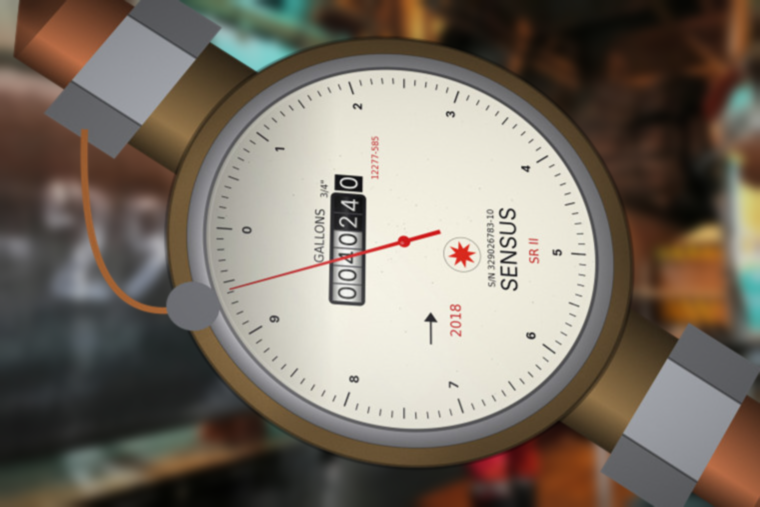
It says 40239.4 gal
